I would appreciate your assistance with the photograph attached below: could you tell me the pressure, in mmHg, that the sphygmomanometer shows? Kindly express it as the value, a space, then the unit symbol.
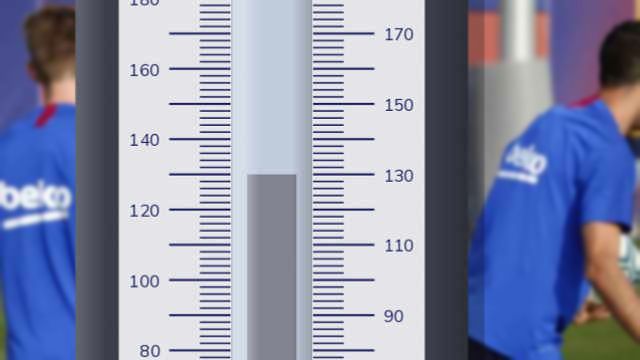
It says 130 mmHg
